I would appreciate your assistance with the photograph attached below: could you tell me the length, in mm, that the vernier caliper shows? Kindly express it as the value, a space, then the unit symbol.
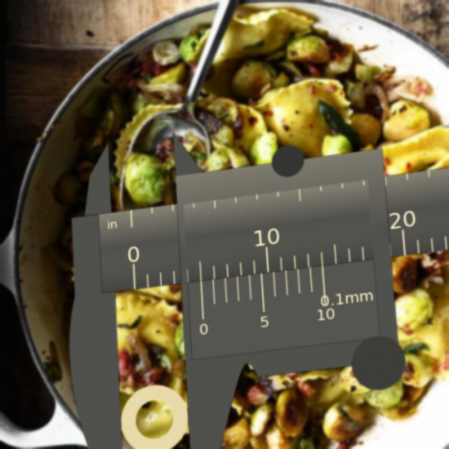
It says 5.0 mm
